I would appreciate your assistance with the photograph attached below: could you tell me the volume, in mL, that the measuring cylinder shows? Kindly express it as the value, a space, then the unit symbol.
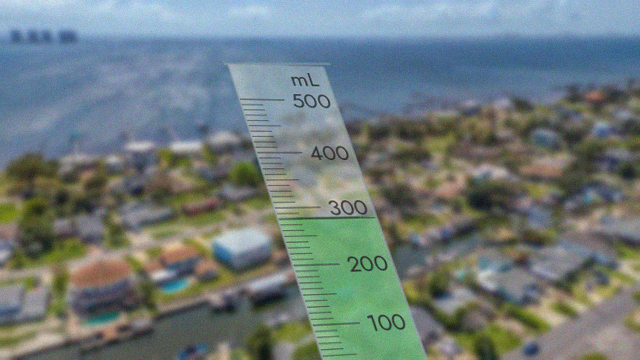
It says 280 mL
